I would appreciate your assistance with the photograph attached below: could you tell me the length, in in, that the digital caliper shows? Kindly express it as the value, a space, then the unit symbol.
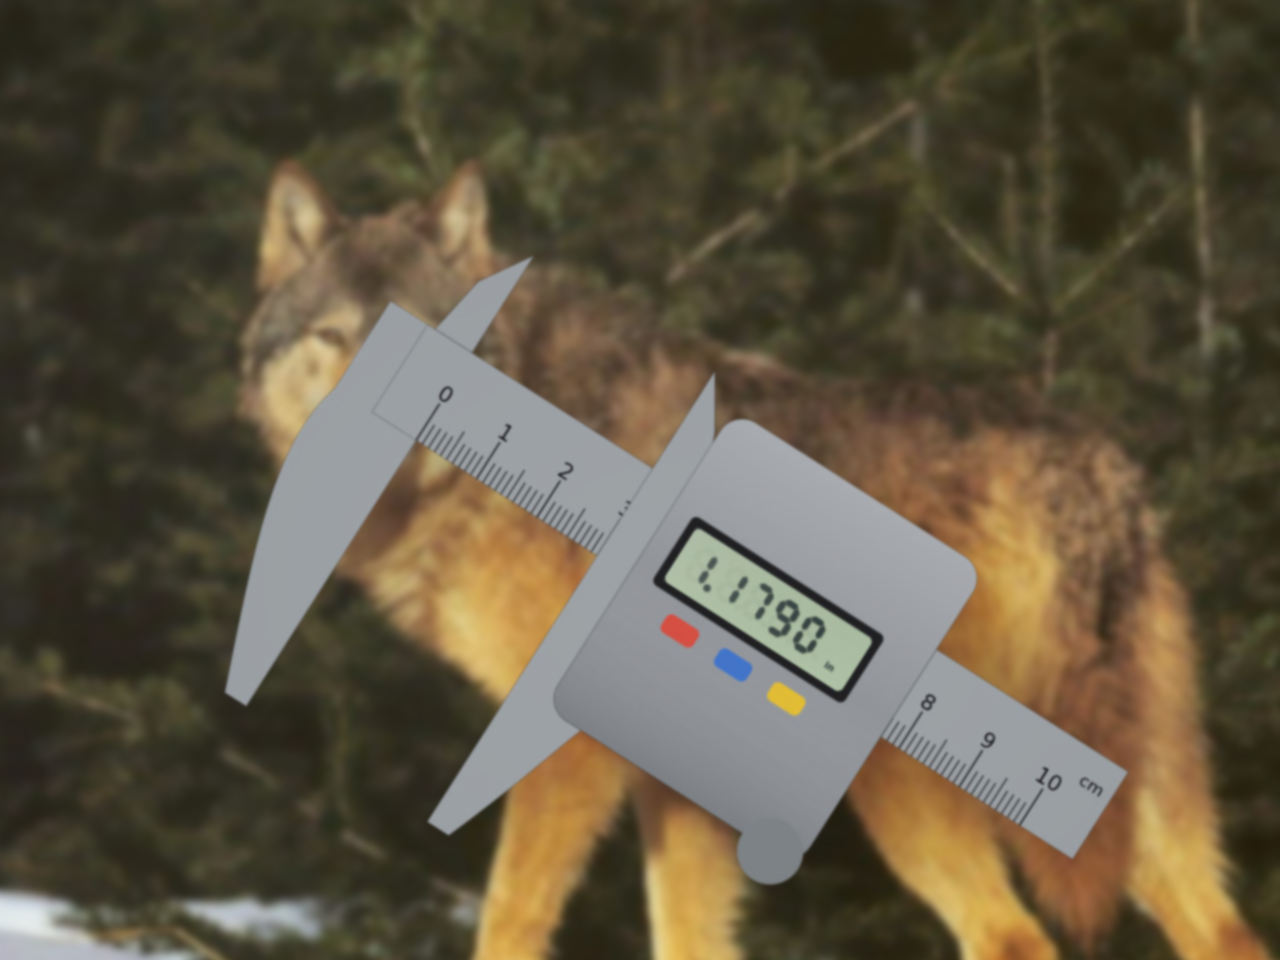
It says 1.1790 in
